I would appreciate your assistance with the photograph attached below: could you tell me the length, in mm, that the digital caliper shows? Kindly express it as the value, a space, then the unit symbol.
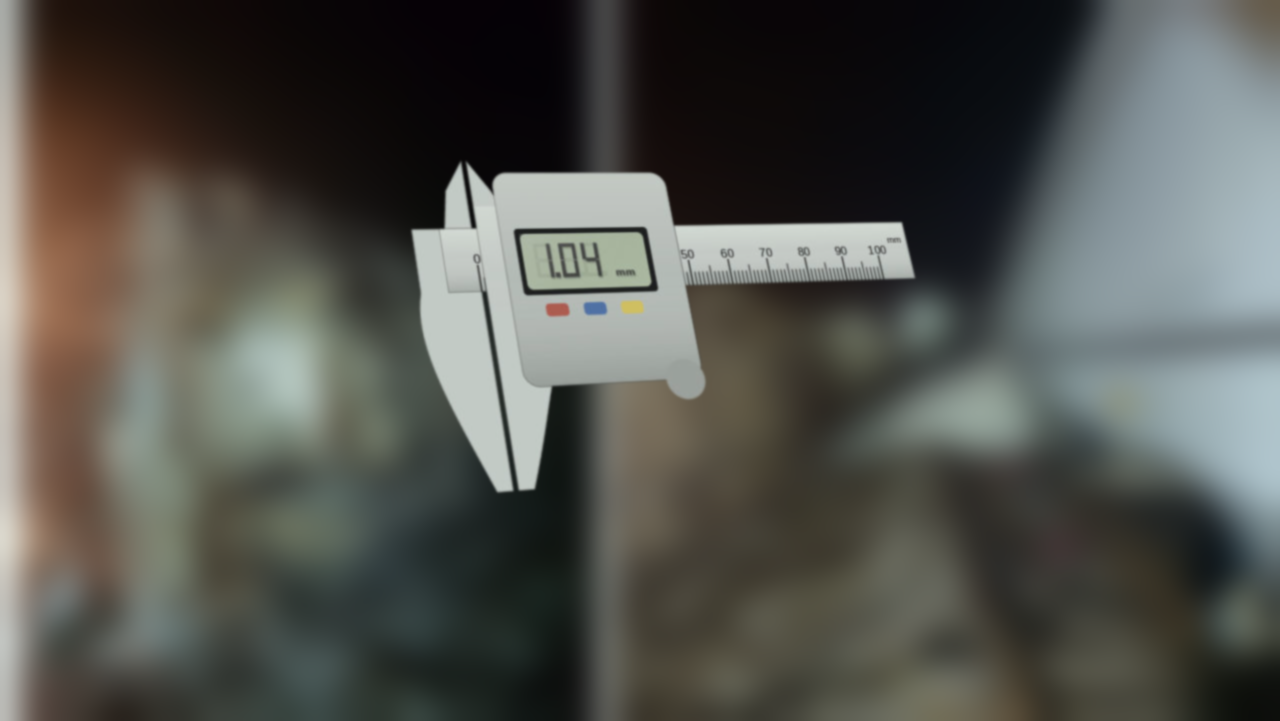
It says 1.04 mm
